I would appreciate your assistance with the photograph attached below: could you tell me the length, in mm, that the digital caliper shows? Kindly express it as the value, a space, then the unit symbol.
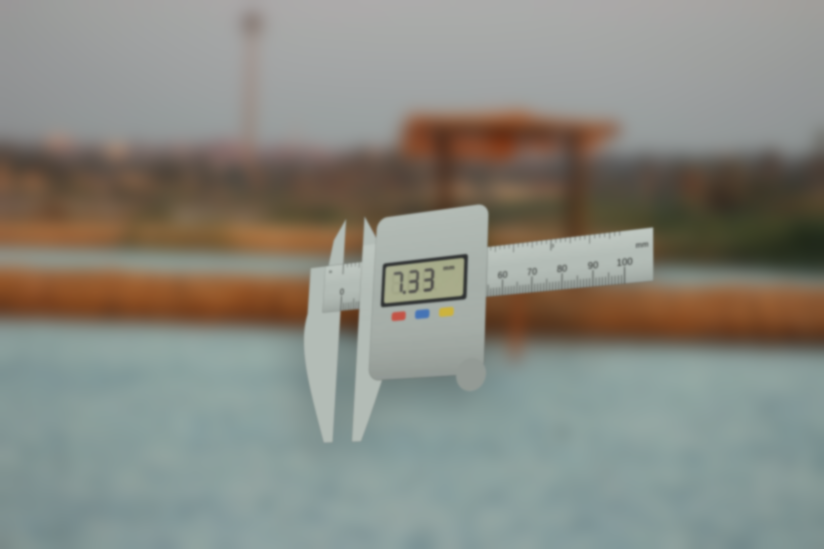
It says 7.33 mm
